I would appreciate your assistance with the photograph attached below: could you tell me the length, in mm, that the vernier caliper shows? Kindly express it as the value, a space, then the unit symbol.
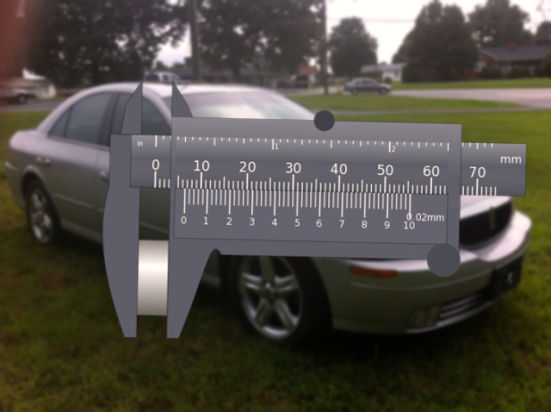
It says 6.5 mm
